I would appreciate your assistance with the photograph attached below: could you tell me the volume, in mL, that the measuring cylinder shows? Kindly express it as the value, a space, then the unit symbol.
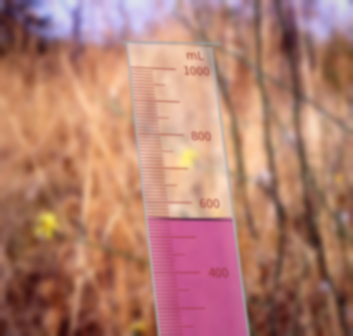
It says 550 mL
